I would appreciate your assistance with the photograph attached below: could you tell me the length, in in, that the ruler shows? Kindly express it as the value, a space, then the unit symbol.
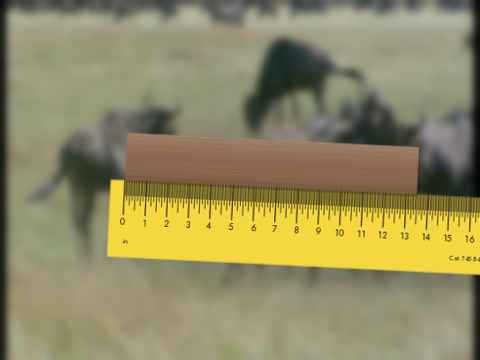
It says 13.5 in
